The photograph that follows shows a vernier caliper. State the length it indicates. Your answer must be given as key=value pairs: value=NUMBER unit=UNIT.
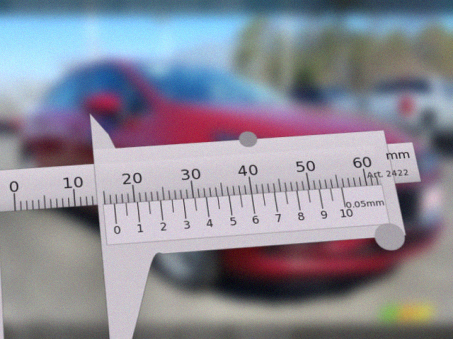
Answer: value=16.6 unit=mm
